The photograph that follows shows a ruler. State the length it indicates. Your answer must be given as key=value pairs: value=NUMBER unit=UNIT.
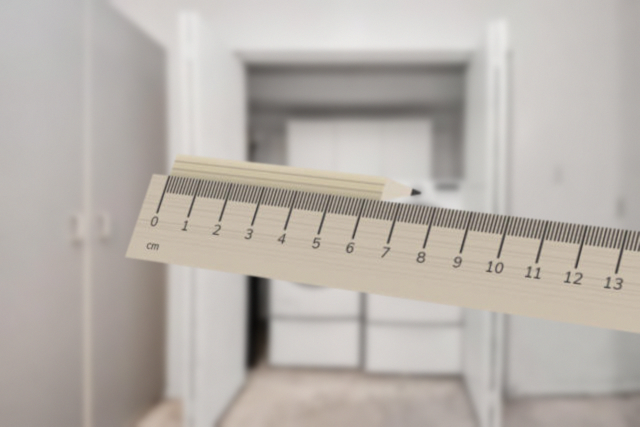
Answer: value=7.5 unit=cm
